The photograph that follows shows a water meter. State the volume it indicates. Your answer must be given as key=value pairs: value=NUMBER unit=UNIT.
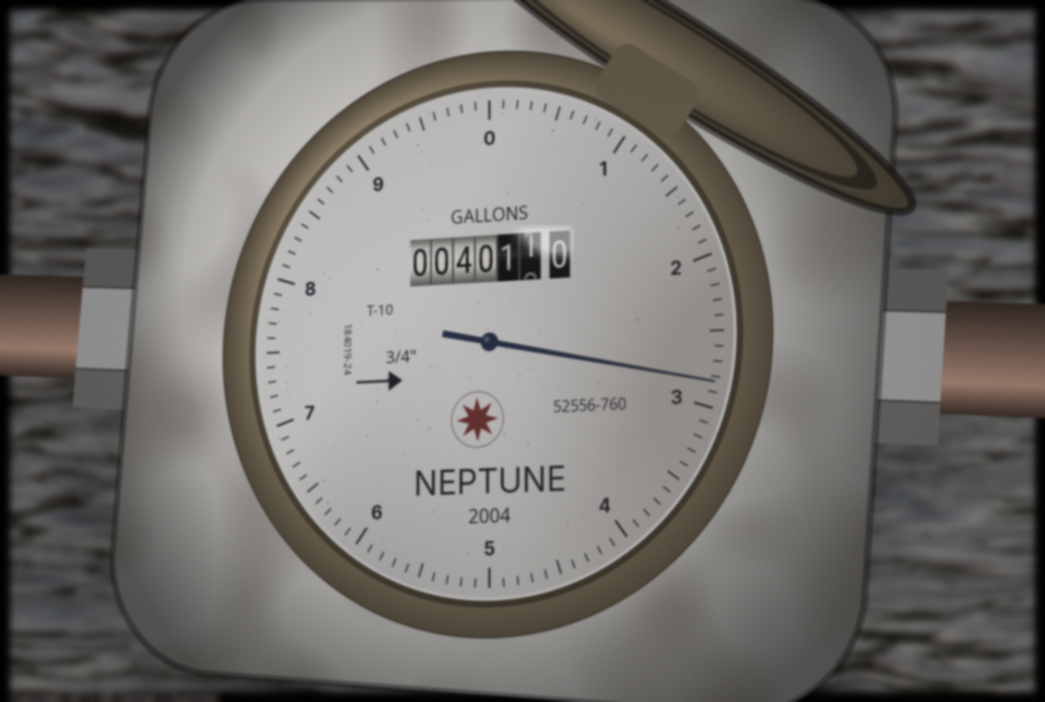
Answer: value=40112.8 unit=gal
